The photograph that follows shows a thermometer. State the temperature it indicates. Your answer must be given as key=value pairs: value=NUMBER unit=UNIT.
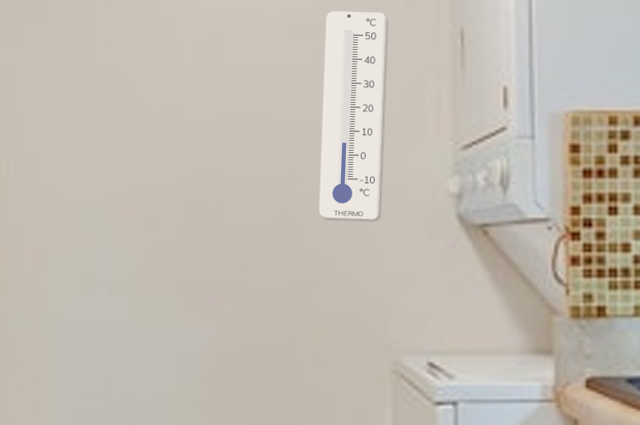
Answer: value=5 unit=°C
